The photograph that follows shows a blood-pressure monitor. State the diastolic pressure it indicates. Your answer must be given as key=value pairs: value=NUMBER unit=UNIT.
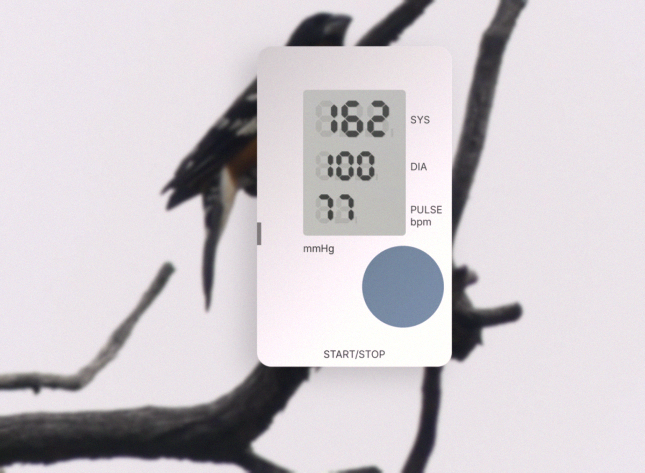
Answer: value=100 unit=mmHg
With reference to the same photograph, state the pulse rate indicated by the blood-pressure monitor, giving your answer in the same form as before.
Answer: value=77 unit=bpm
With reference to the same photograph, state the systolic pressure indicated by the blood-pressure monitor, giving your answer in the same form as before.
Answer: value=162 unit=mmHg
